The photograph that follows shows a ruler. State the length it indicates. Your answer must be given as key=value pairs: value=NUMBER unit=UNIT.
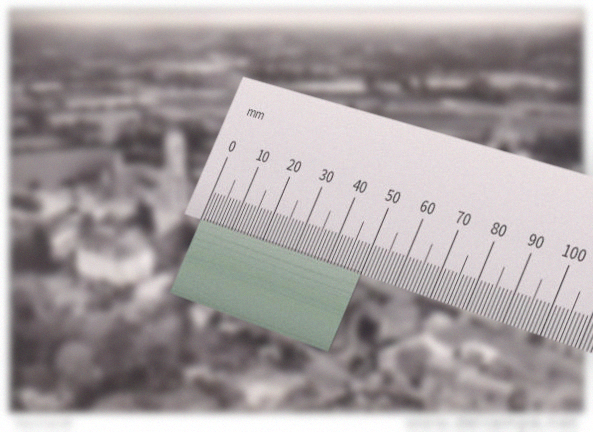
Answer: value=50 unit=mm
